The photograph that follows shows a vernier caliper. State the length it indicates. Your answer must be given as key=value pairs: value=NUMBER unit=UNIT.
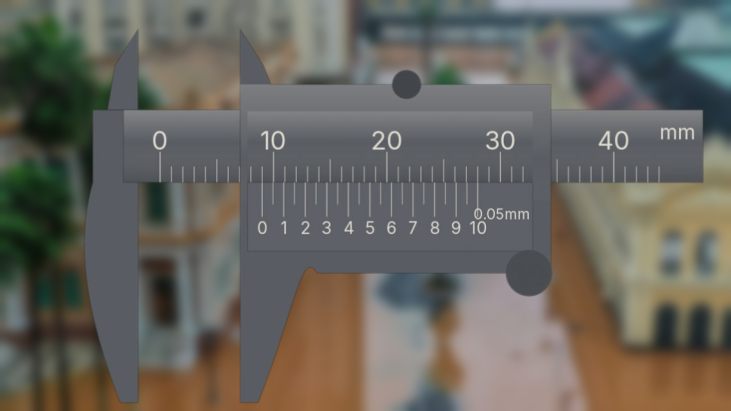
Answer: value=9.0 unit=mm
